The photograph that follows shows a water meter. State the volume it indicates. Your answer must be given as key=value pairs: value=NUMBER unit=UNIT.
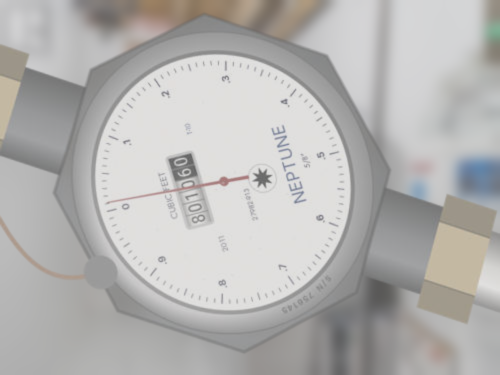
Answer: value=801060.01 unit=ft³
